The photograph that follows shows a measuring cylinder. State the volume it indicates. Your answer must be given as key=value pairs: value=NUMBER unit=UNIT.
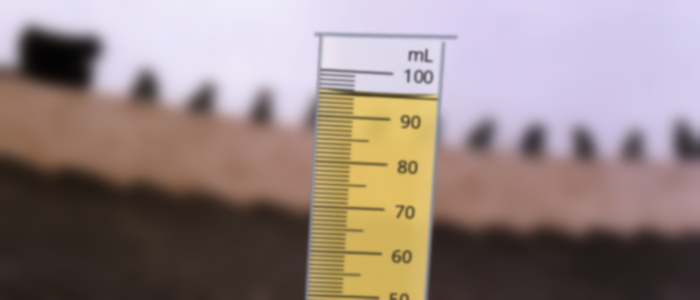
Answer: value=95 unit=mL
